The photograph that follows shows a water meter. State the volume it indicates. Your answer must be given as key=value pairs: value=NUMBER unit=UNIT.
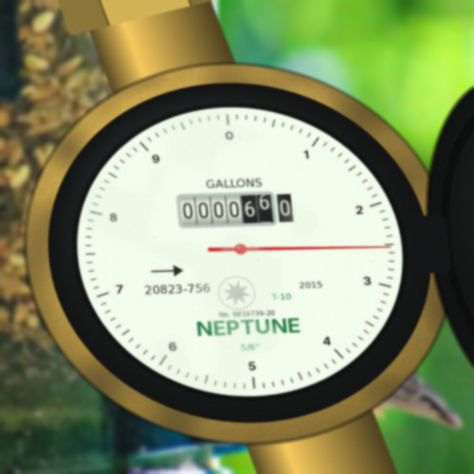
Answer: value=662.5 unit=gal
